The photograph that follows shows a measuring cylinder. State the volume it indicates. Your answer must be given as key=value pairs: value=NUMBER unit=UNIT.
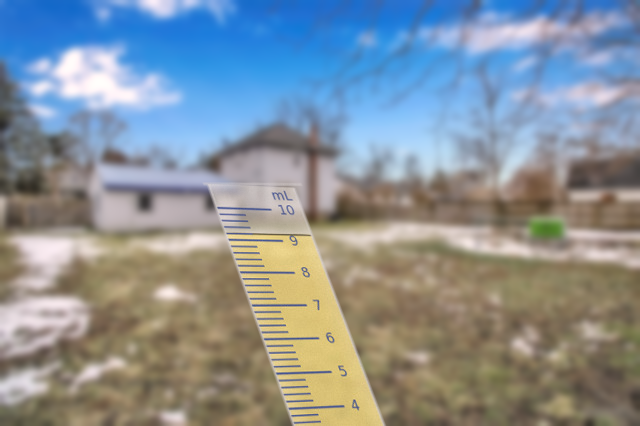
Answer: value=9.2 unit=mL
